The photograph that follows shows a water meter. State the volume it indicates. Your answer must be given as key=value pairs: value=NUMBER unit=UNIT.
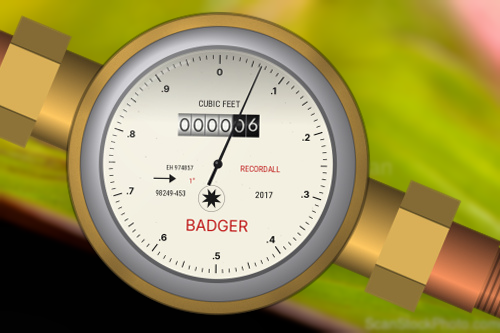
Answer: value=6.06 unit=ft³
